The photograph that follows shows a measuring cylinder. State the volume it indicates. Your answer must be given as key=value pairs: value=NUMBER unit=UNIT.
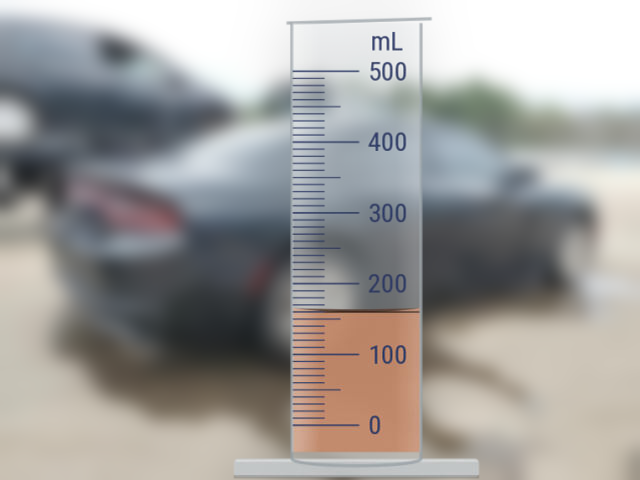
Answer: value=160 unit=mL
